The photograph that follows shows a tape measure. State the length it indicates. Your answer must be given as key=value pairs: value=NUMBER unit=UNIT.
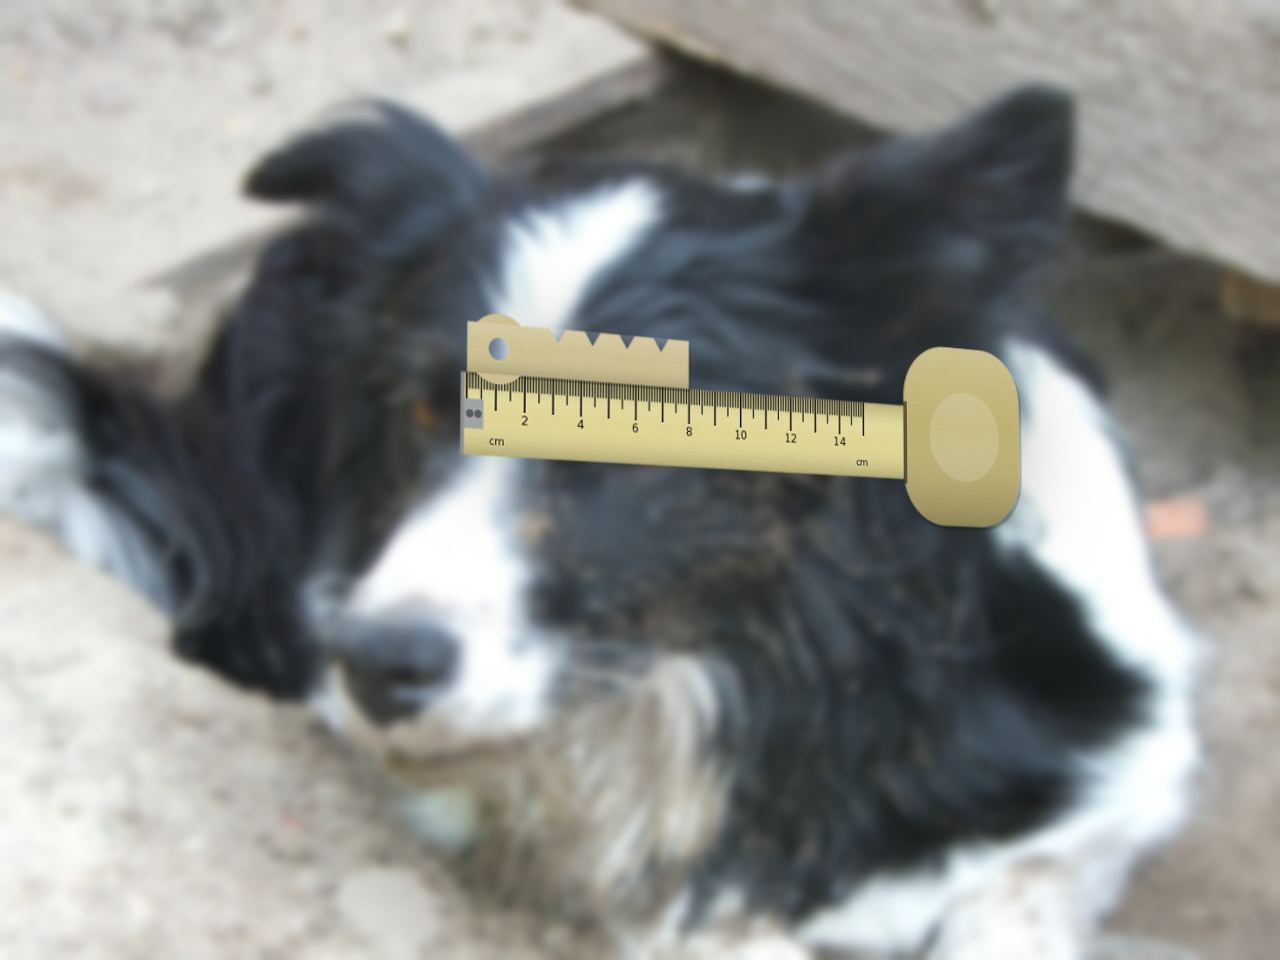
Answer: value=8 unit=cm
